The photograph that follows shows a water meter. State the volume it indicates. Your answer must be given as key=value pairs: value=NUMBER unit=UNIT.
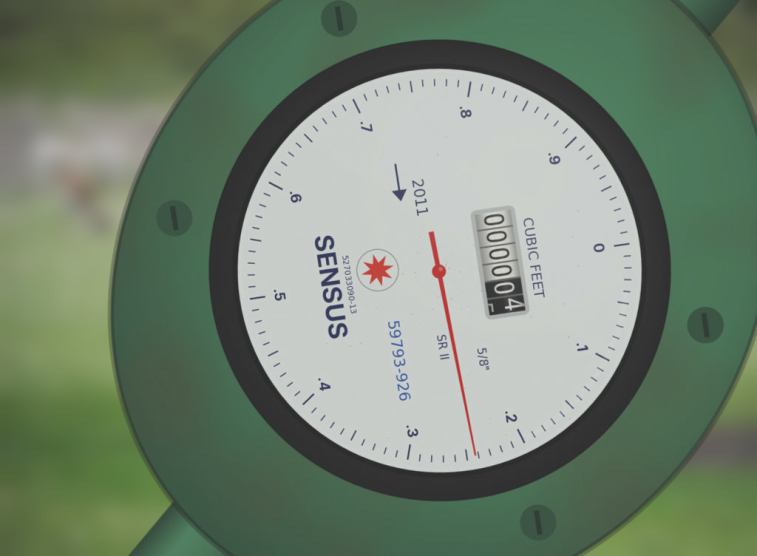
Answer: value=4.24 unit=ft³
